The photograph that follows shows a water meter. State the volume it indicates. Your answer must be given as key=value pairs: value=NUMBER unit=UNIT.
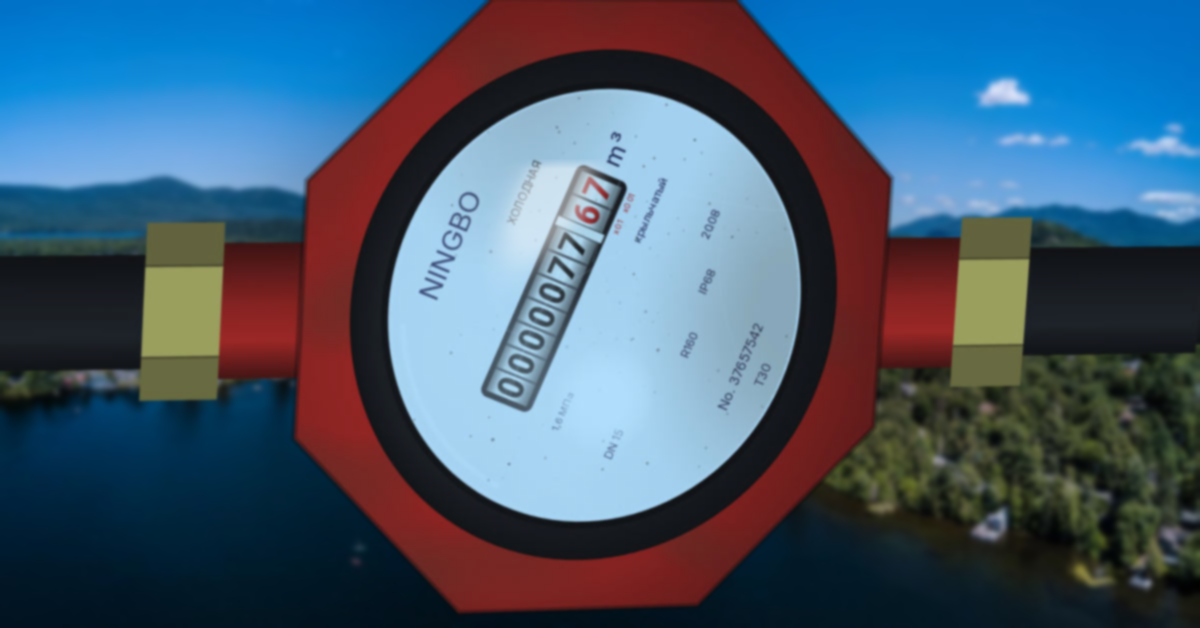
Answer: value=77.67 unit=m³
